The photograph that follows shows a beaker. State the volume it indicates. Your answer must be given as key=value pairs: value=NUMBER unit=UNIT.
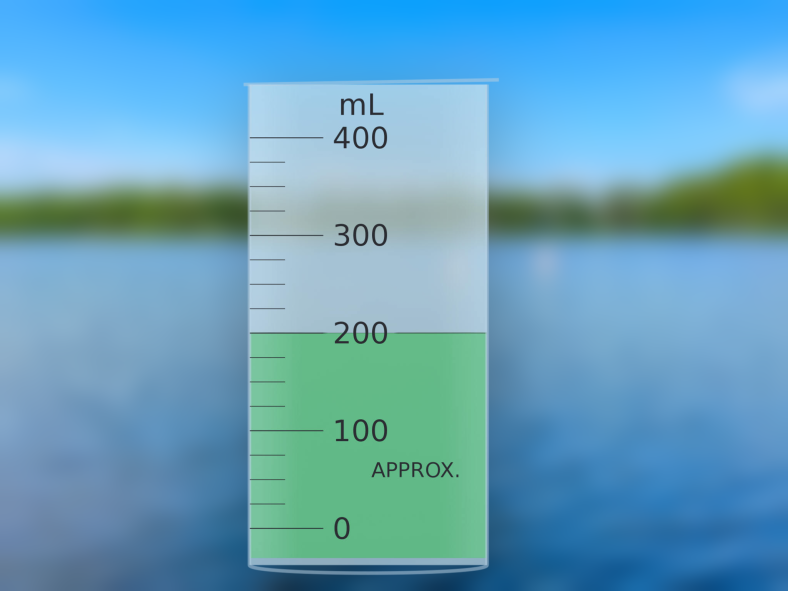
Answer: value=200 unit=mL
